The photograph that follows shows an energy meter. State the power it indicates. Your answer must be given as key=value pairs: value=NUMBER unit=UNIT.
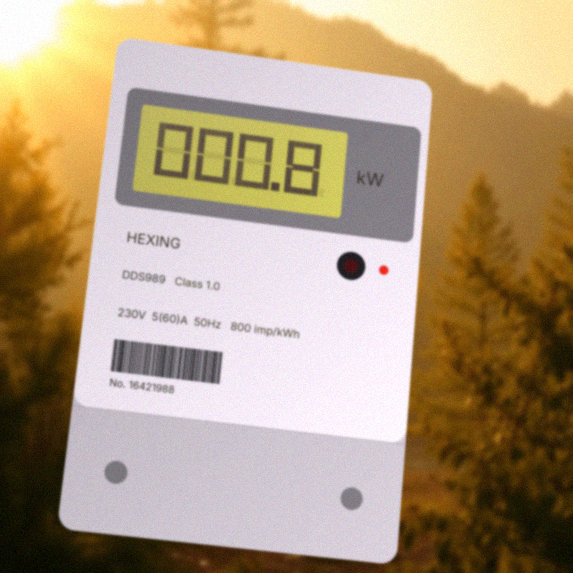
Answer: value=0.8 unit=kW
